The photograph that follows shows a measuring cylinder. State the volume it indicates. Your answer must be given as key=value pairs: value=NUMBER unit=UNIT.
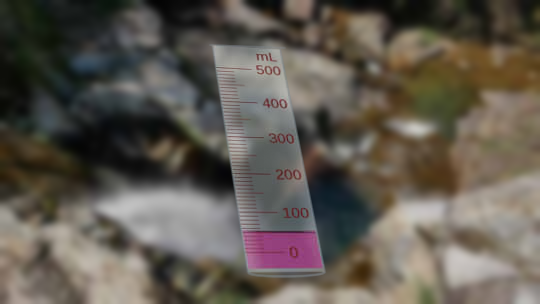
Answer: value=50 unit=mL
